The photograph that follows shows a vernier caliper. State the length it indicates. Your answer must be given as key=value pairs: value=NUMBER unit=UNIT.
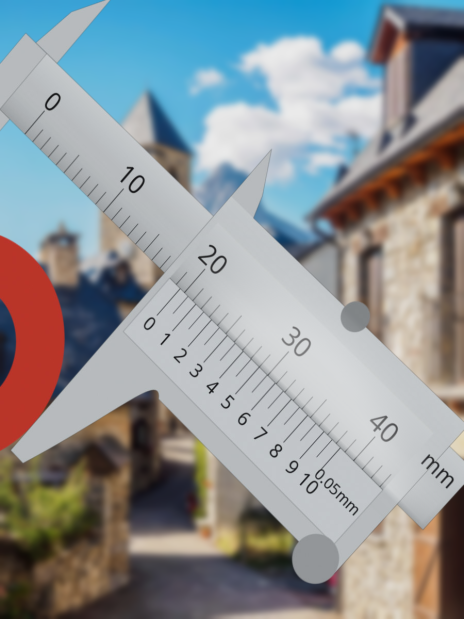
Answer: value=19.5 unit=mm
